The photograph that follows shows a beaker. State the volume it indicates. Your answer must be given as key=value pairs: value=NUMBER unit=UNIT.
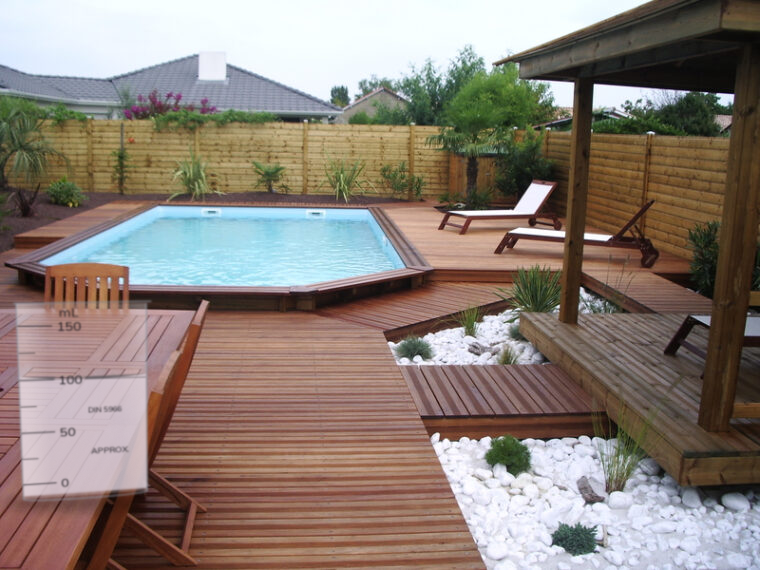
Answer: value=100 unit=mL
